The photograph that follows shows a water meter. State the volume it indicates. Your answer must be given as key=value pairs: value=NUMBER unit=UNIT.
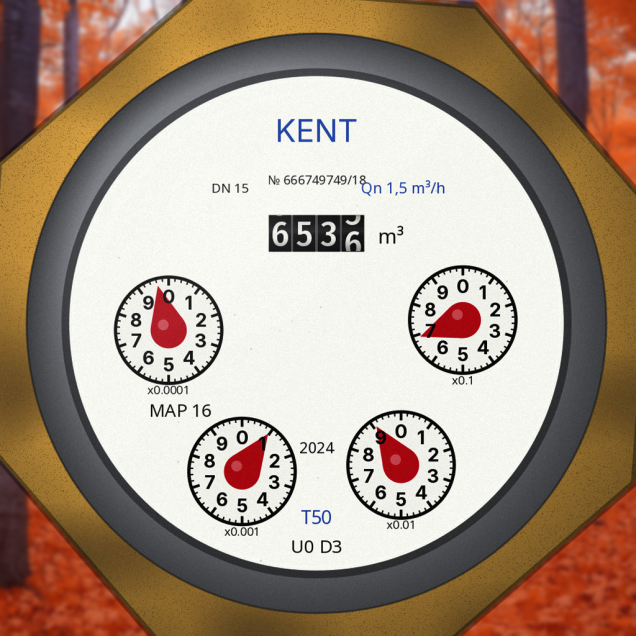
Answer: value=6535.6909 unit=m³
